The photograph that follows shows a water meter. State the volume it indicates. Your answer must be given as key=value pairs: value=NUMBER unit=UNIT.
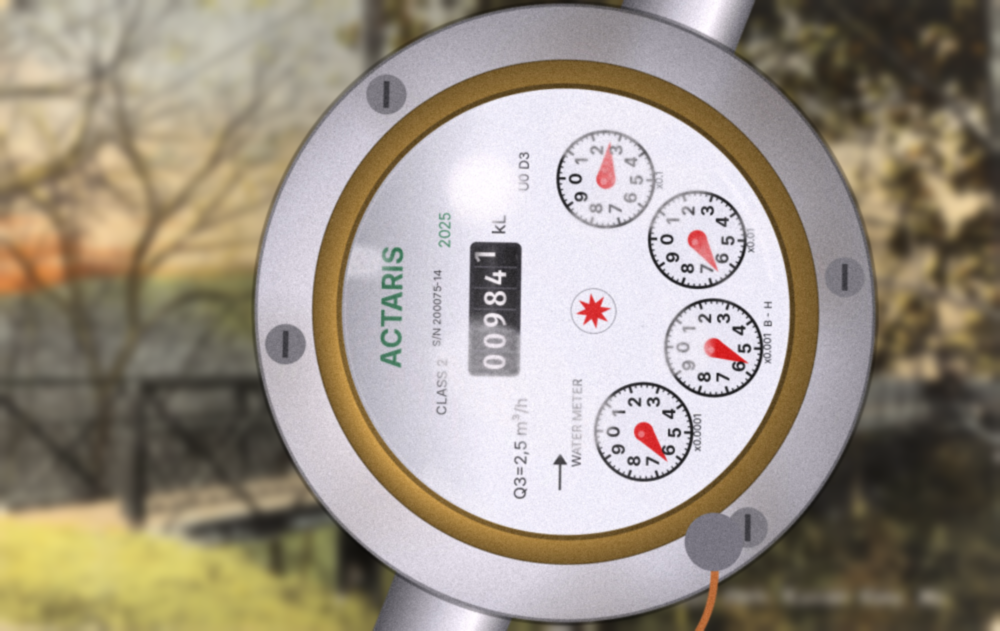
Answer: value=9841.2656 unit=kL
